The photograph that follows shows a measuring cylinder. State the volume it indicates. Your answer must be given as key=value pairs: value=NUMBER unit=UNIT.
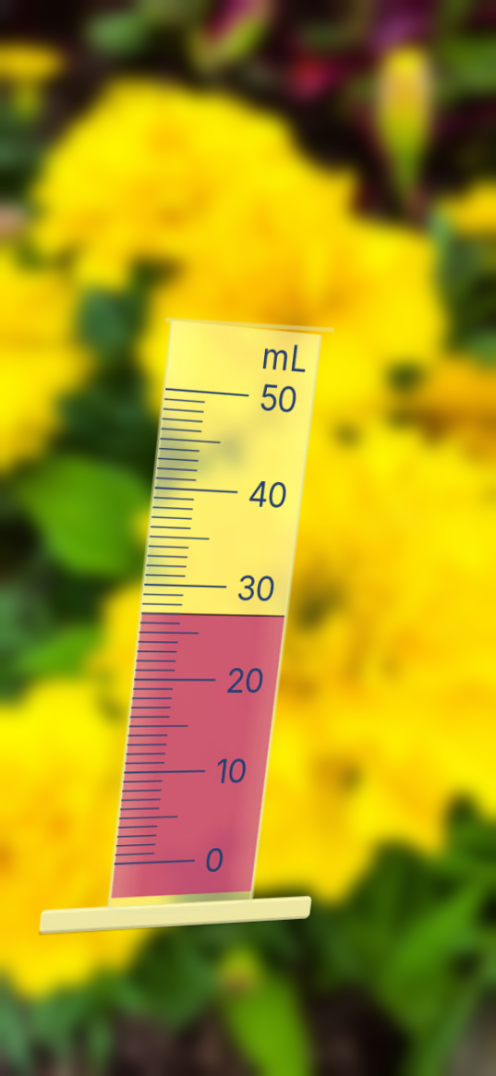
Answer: value=27 unit=mL
